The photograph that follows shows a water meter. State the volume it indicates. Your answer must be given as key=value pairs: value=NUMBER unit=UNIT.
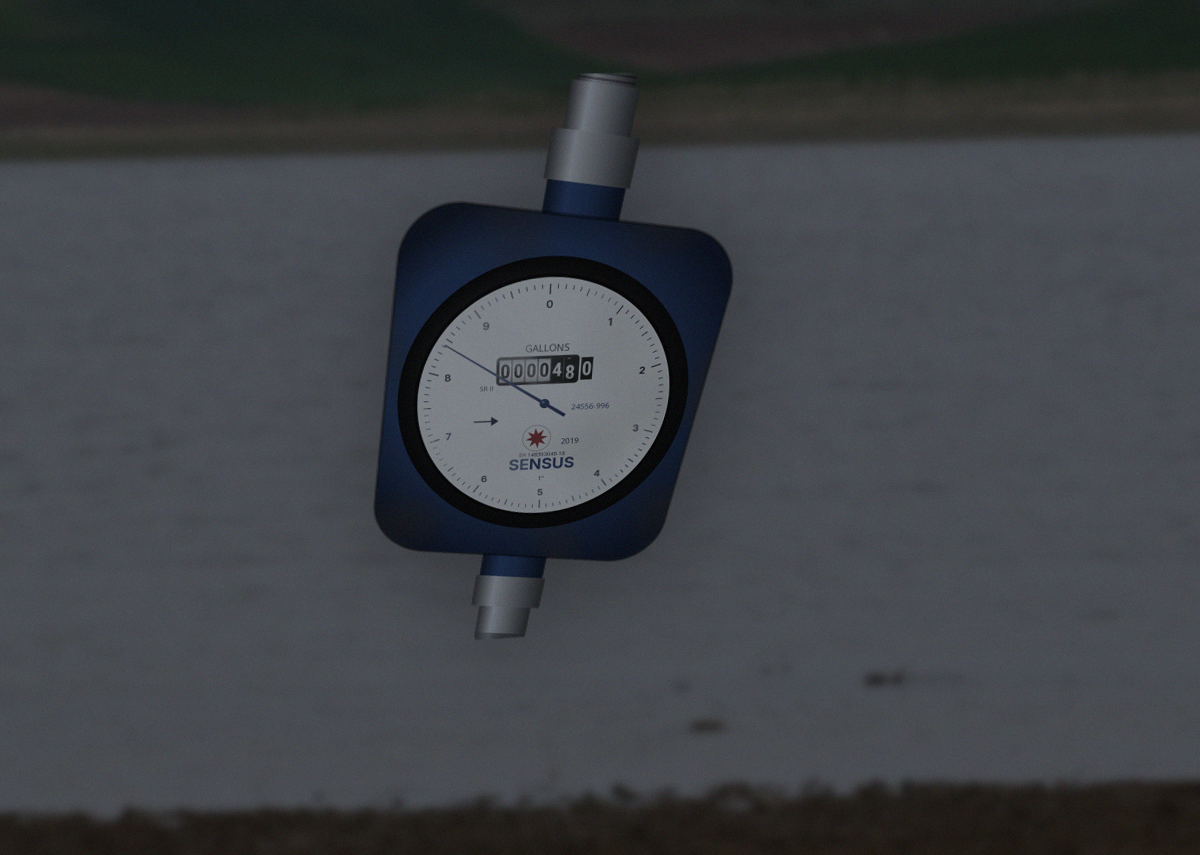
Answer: value=478.4 unit=gal
